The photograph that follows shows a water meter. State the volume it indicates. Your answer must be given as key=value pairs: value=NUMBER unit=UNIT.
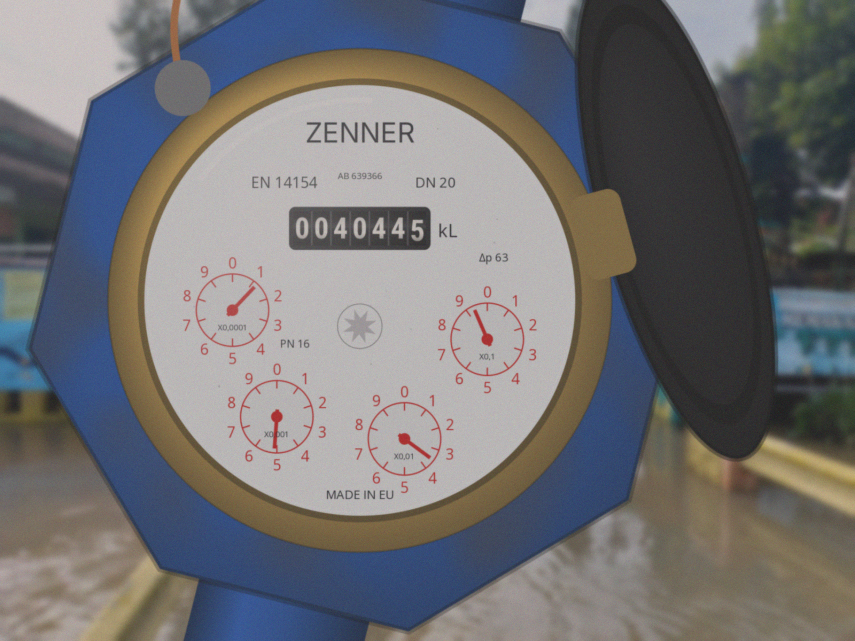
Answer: value=40444.9351 unit=kL
